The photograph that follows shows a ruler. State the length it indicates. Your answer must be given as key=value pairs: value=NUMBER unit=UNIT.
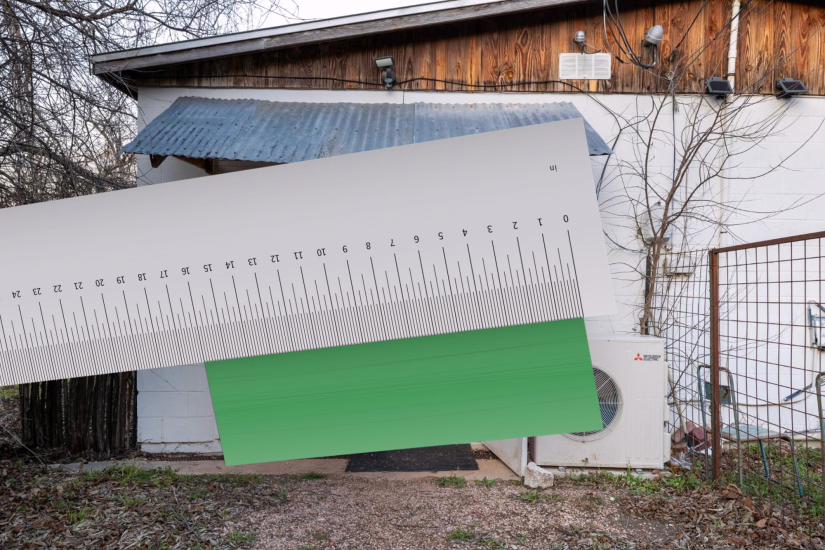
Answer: value=16 unit=in
